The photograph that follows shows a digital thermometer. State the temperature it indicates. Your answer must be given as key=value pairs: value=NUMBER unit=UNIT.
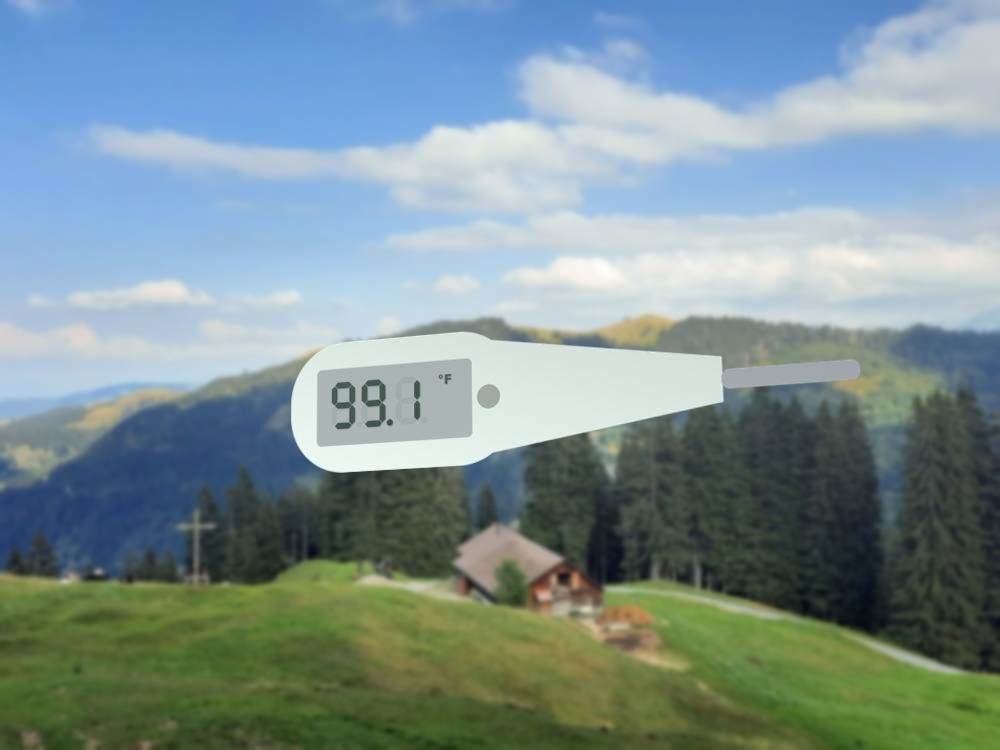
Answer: value=99.1 unit=°F
